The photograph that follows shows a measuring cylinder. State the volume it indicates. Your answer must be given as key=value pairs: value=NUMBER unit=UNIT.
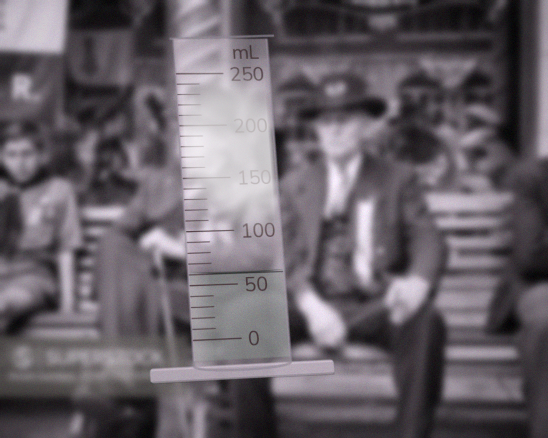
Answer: value=60 unit=mL
